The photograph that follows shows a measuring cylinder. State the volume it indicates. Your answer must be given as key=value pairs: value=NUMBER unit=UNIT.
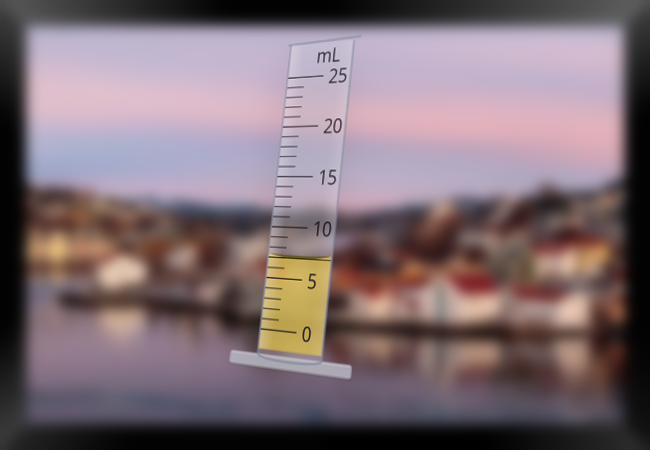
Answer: value=7 unit=mL
